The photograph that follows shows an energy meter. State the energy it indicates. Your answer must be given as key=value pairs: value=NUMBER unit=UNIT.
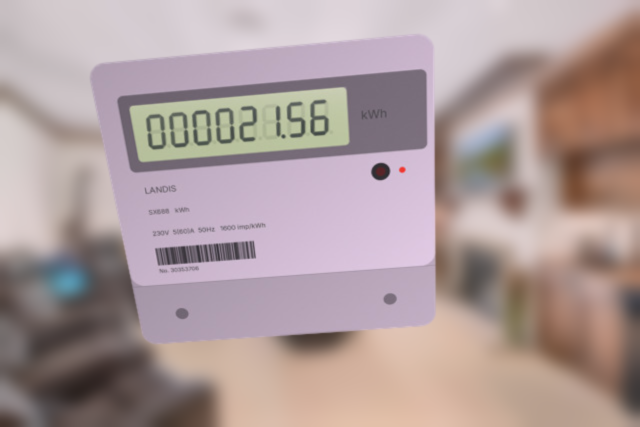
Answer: value=21.56 unit=kWh
